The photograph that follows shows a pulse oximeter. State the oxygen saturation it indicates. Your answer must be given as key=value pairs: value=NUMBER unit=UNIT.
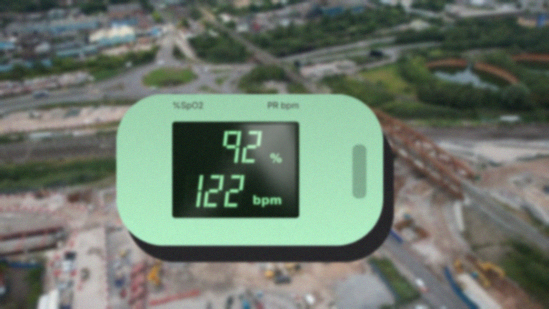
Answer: value=92 unit=%
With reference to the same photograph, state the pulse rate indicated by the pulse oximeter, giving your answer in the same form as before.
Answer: value=122 unit=bpm
